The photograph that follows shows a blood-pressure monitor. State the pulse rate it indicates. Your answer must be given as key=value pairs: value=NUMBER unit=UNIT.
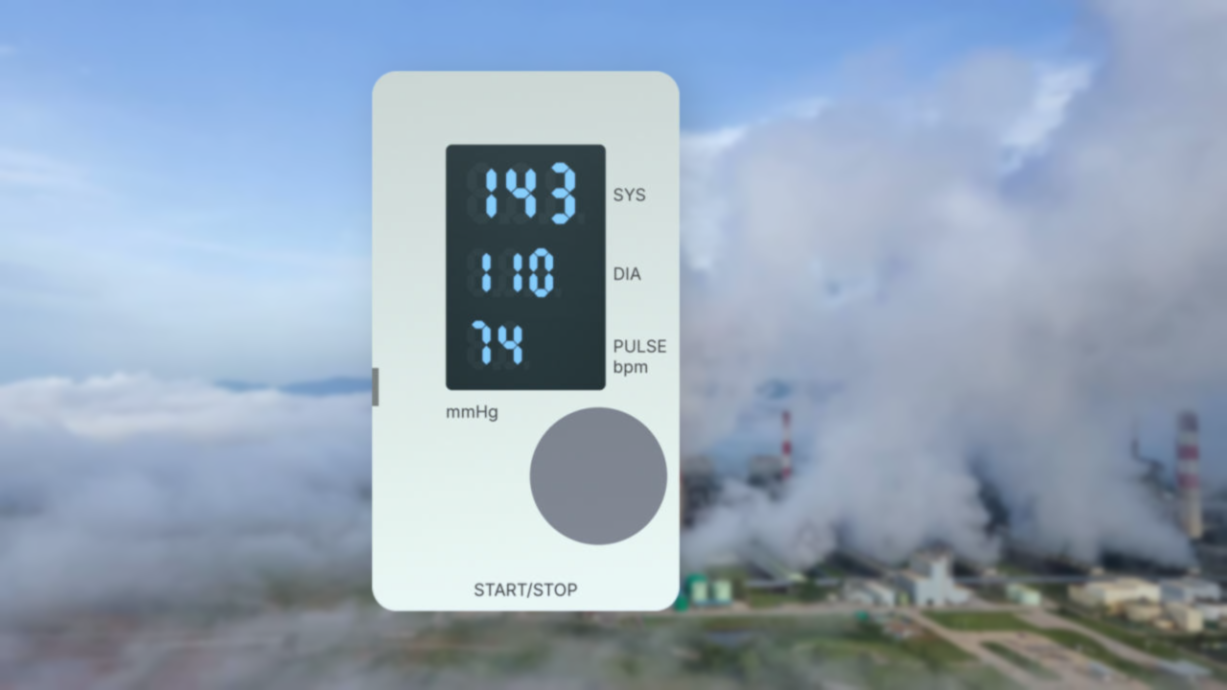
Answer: value=74 unit=bpm
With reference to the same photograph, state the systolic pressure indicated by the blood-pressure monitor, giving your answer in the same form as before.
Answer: value=143 unit=mmHg
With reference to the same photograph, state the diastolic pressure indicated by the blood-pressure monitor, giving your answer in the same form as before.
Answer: value=110 unit=mmHg
